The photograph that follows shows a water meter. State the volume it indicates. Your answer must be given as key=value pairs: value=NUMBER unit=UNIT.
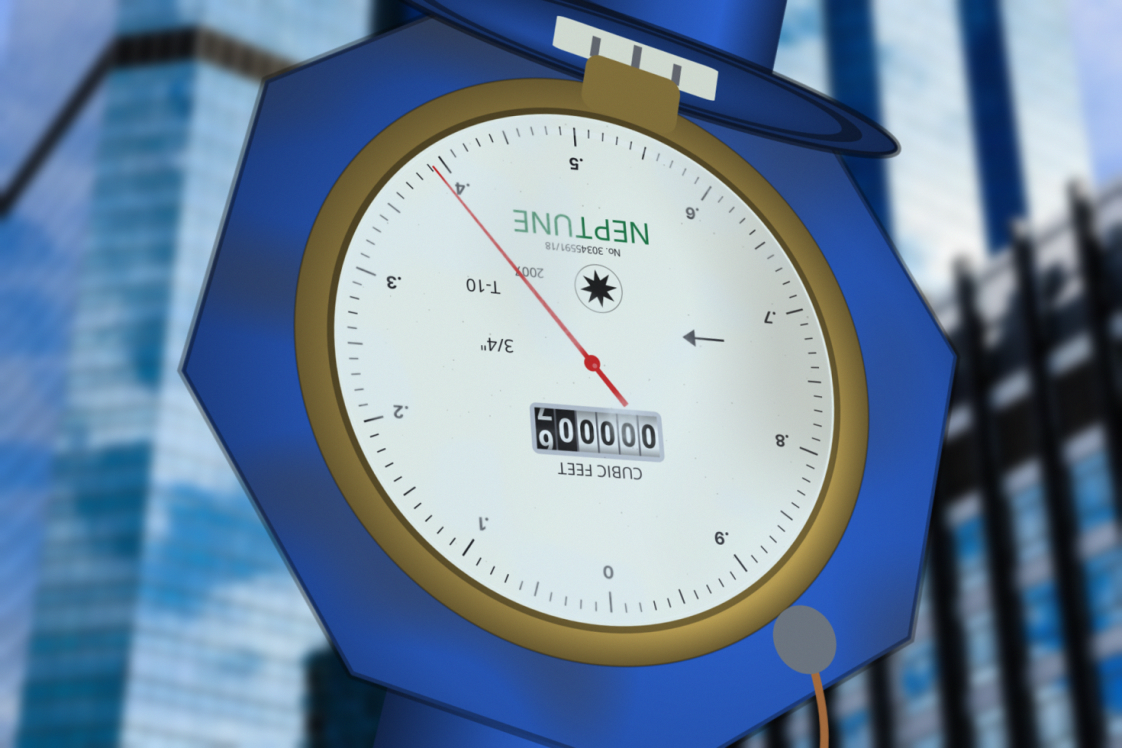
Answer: value=6.39 unit=ft³
